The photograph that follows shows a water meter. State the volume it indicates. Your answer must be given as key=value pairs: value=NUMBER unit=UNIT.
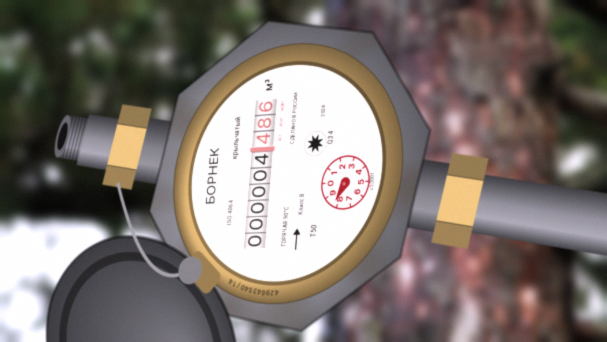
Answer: value=4.4868 unit=m³
